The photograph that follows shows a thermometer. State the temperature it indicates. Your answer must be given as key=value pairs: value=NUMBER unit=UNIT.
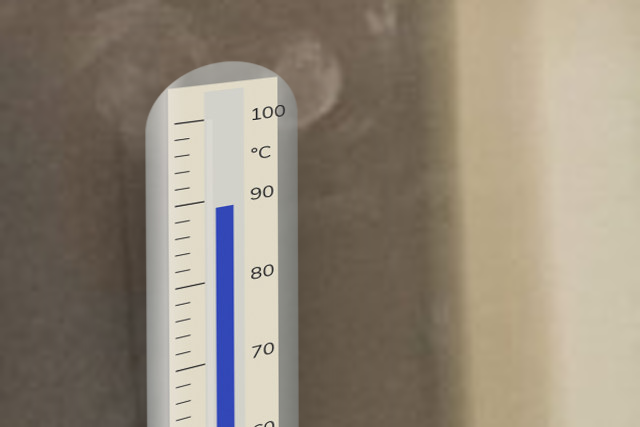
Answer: value=89 unit=°C
